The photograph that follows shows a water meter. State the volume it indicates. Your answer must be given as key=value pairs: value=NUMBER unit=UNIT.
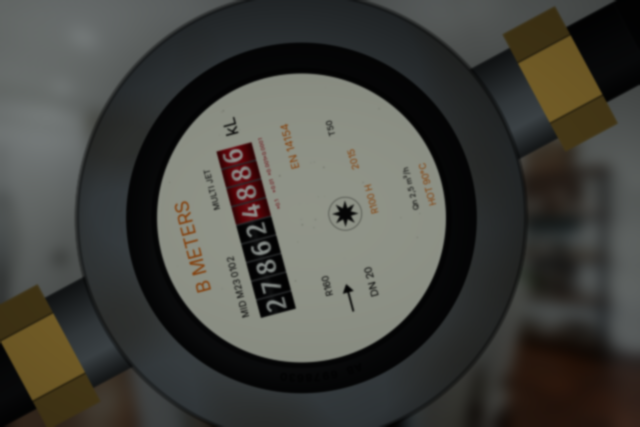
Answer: value=27862.4886 unit=kL
